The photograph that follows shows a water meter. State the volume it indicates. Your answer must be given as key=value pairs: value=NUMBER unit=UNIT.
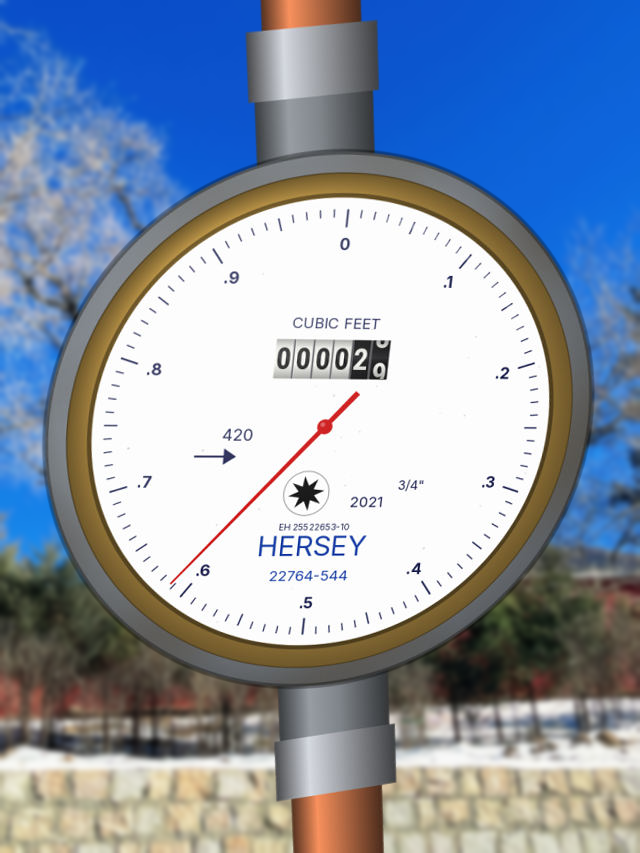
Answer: value=28.61 unit=ft³
